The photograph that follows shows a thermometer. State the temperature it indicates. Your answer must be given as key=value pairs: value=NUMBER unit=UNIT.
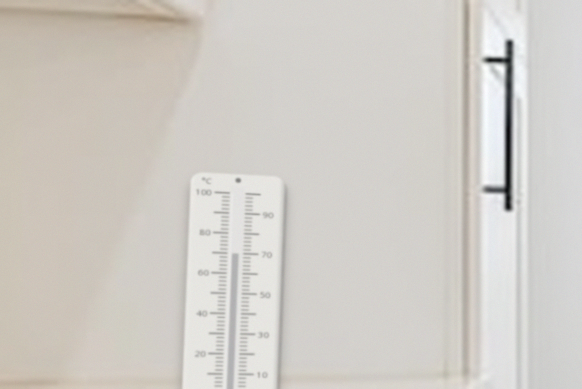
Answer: value=70 unit=°C
